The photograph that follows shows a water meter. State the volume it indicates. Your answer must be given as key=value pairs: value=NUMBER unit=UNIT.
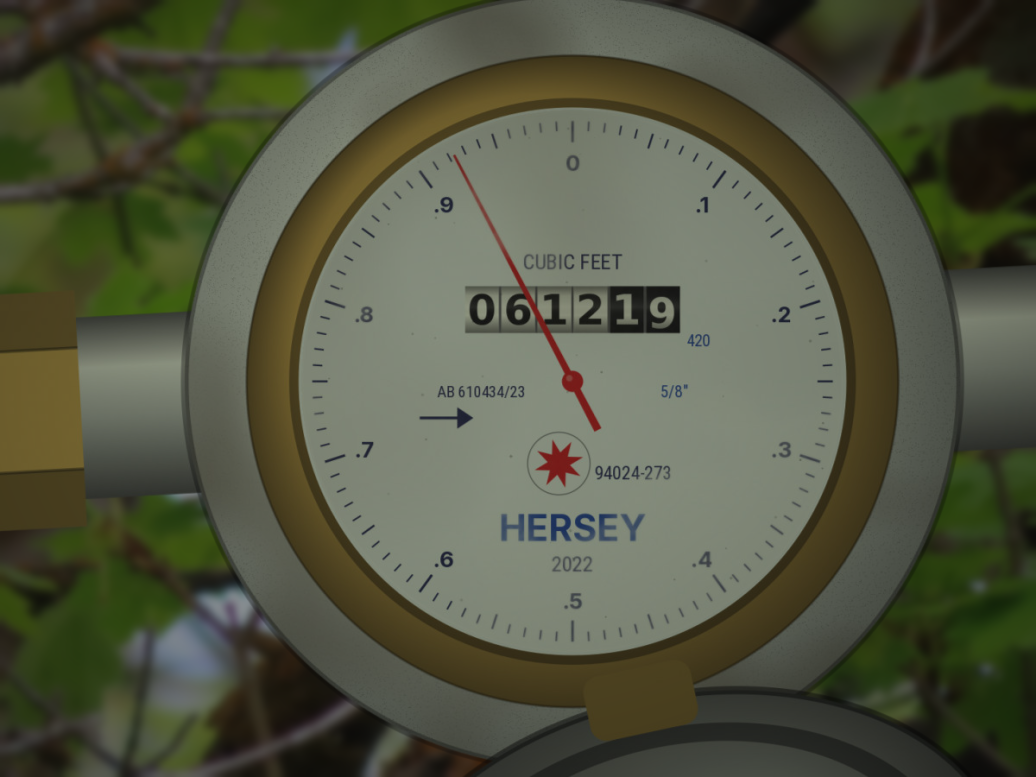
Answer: value=61218.92 unit=ft³
